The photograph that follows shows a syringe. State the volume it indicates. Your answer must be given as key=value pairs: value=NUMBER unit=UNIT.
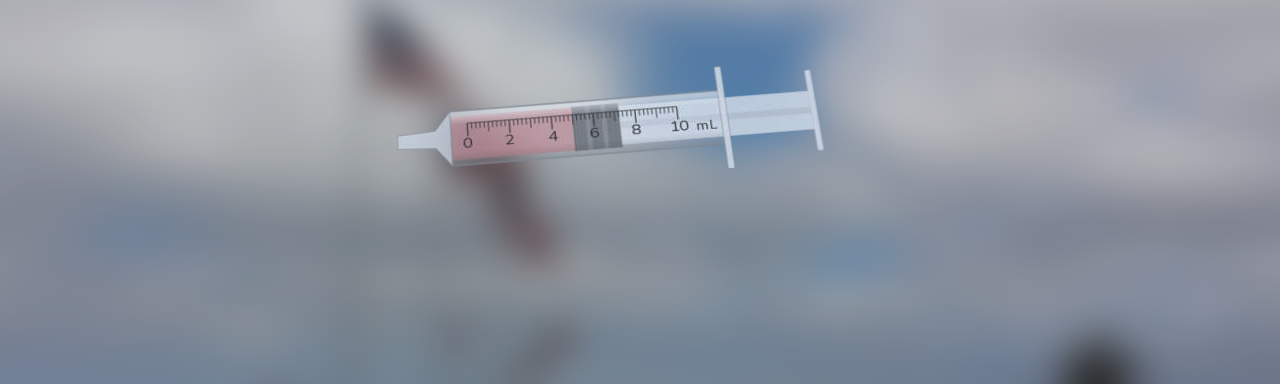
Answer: value=5 unit=mL
